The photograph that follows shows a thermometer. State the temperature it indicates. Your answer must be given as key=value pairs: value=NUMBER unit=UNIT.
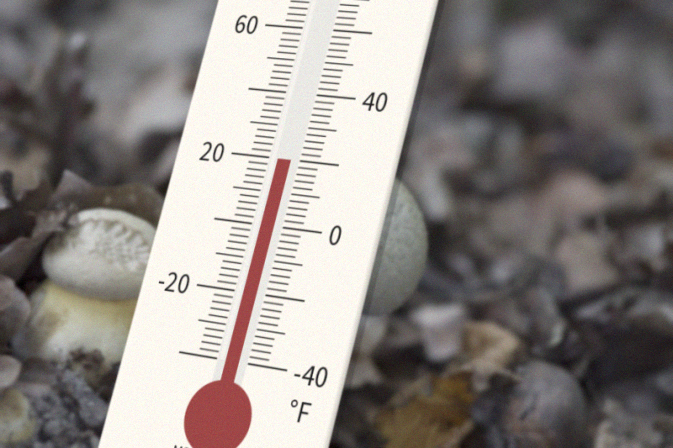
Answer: value=20 unit=°F
